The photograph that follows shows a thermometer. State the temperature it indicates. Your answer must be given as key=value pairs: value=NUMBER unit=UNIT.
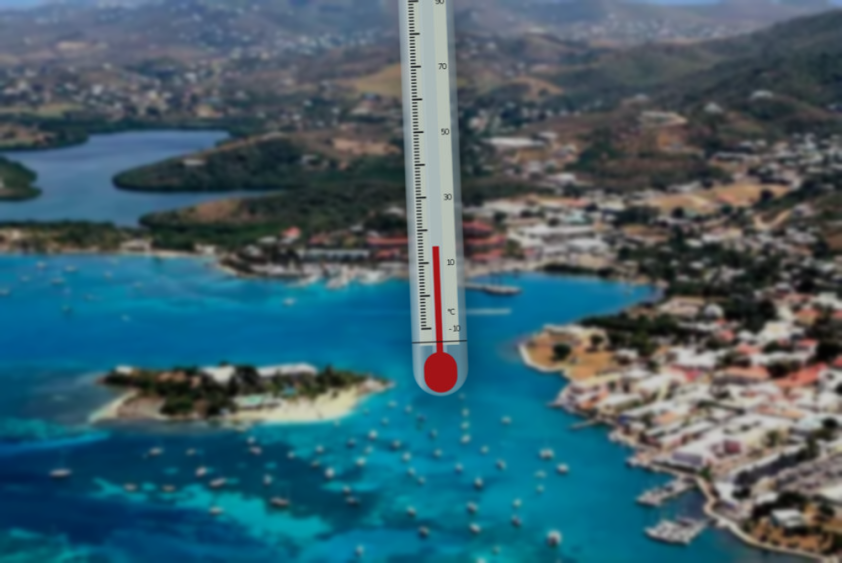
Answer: value=15 unit=°C
